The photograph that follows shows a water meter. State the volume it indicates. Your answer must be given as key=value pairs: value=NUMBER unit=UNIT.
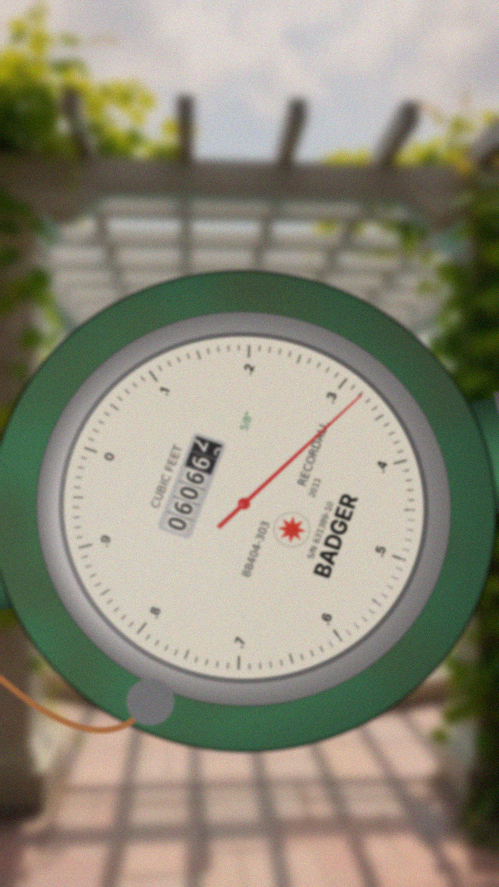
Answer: value=60662.32 unit=ft³
